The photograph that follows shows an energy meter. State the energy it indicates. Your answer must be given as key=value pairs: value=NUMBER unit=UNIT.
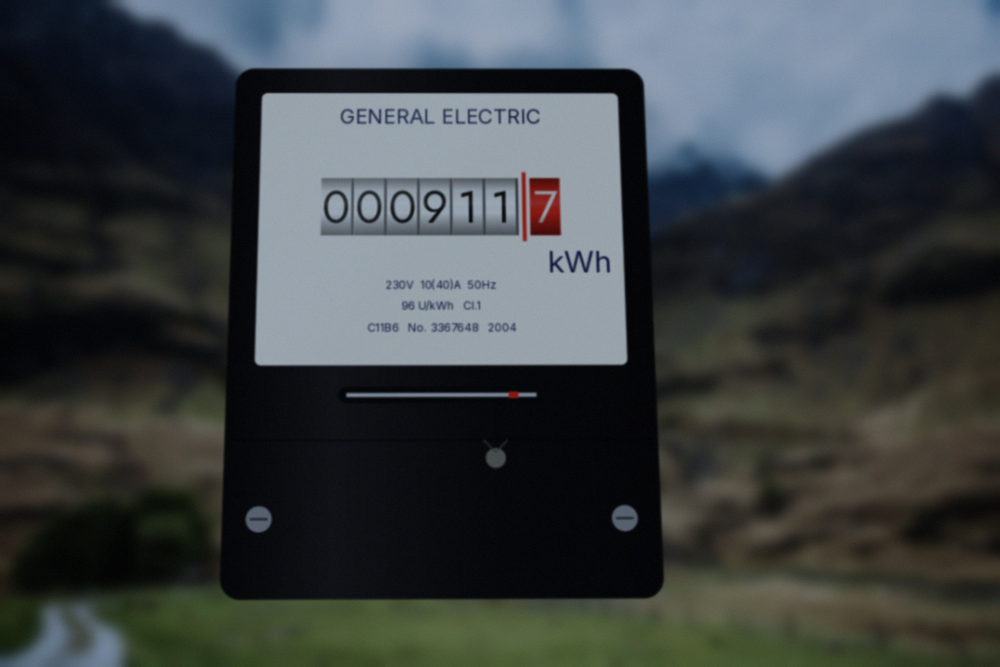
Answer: value=911.7 unit=kWh
